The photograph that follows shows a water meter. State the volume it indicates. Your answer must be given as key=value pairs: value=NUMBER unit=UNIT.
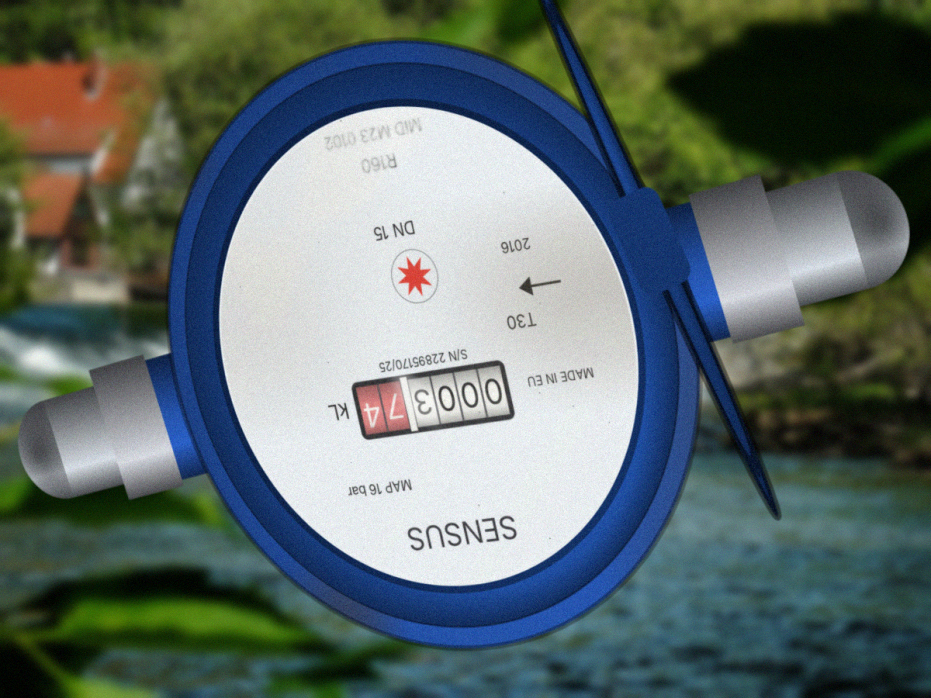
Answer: value=3.74 unit=kL
